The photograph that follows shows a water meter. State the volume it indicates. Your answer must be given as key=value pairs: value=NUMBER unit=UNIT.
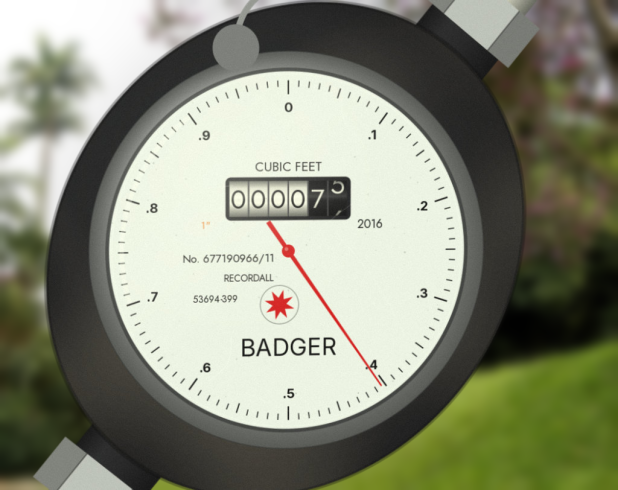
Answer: value=75.40 unit=ft³
